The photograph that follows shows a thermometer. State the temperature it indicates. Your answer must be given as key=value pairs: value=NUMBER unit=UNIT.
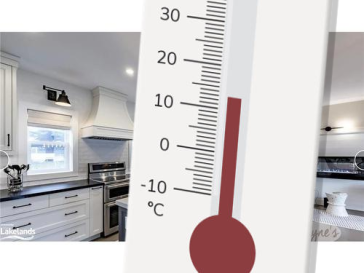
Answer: value=13 unit=°C
